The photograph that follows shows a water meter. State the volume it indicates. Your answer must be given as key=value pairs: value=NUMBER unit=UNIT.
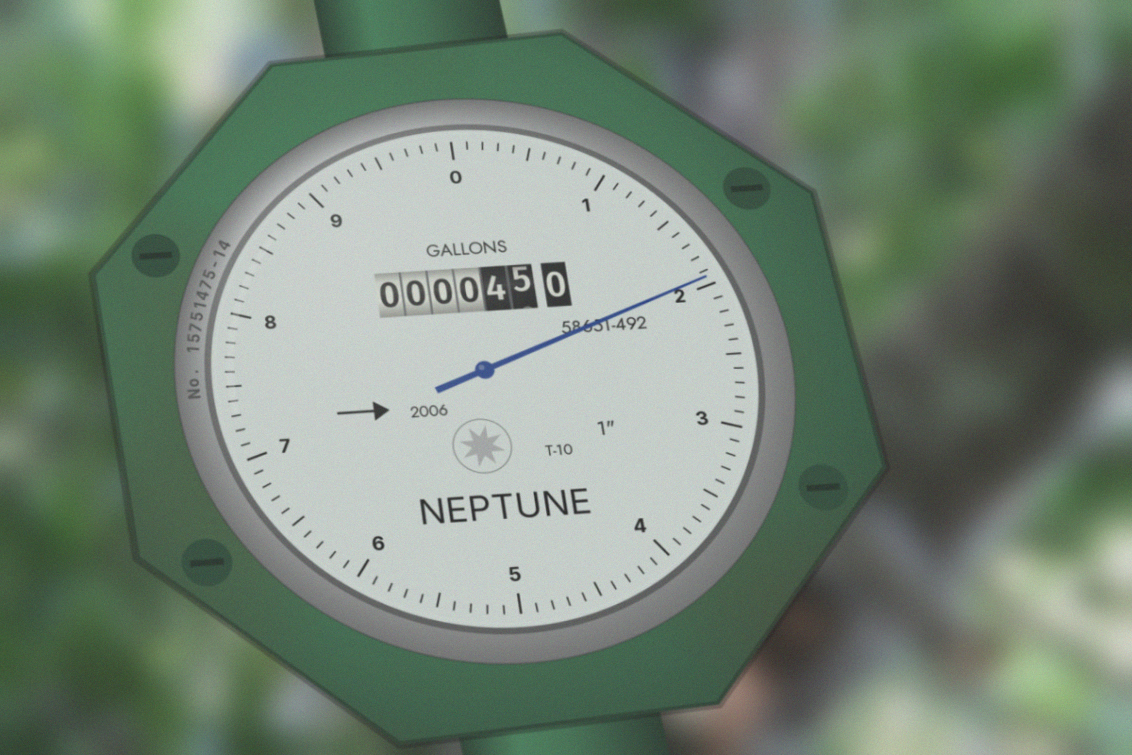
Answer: value=451.9 unit=gal
